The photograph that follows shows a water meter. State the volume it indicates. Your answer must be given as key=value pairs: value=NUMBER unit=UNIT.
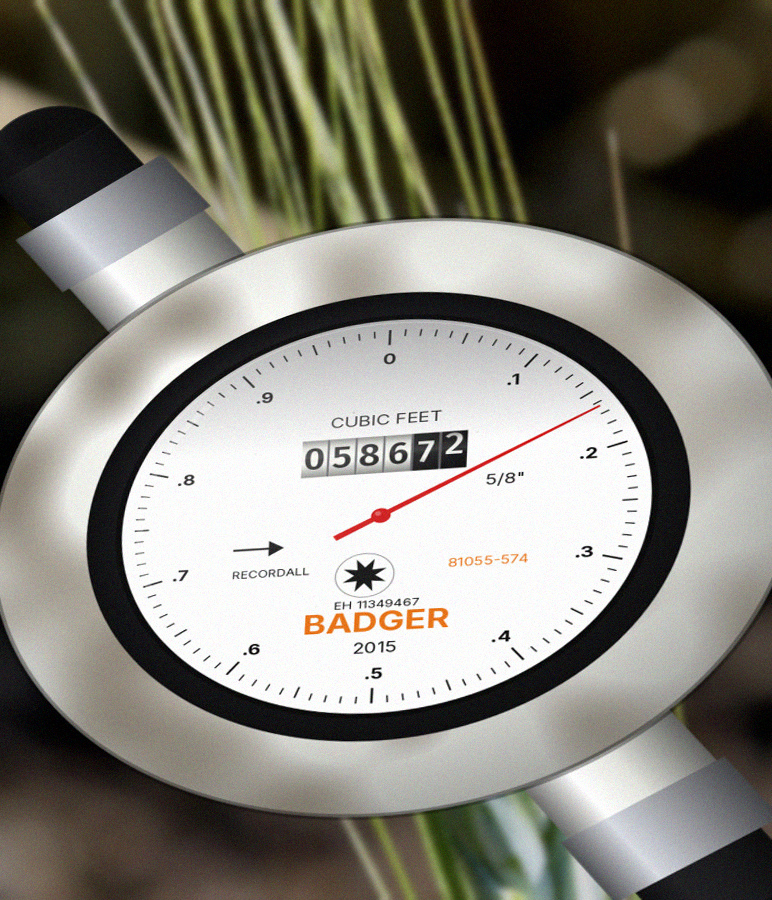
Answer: value=58672.16 unit=ft³
